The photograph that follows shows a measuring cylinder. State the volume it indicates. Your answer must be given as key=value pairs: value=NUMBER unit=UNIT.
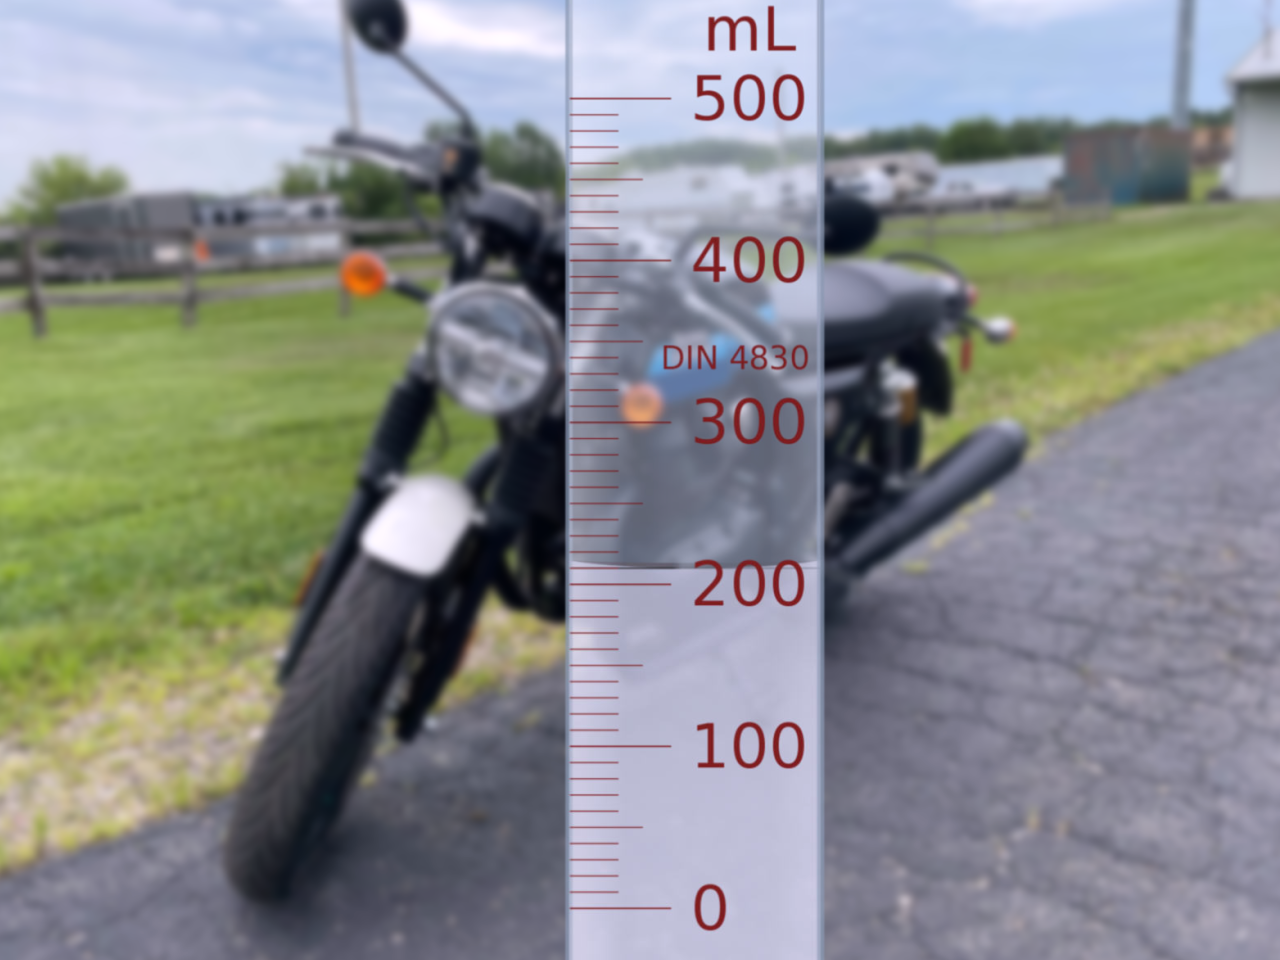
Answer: value=210 unit=mL
